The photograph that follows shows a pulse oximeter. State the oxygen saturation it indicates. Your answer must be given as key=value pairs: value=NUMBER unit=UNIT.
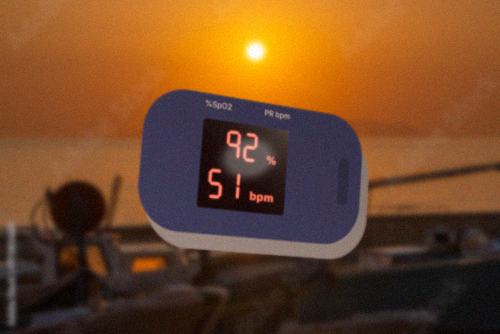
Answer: value=92 unit=%
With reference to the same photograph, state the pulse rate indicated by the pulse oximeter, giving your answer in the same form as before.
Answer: value=51 unit=bpm
